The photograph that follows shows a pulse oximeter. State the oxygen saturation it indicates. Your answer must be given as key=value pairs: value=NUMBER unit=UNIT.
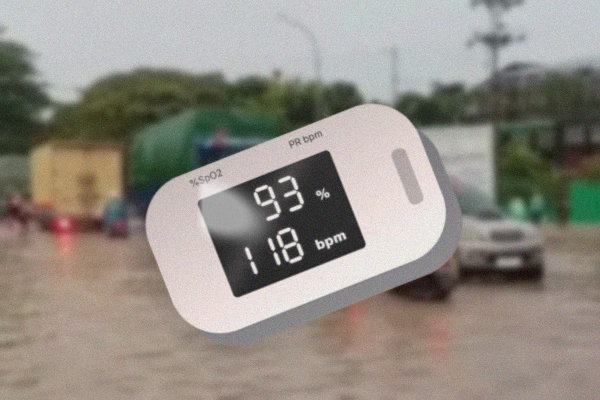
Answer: value=93 unit=%
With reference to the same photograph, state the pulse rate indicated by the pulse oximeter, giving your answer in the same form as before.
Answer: value=118 unit=bpm
